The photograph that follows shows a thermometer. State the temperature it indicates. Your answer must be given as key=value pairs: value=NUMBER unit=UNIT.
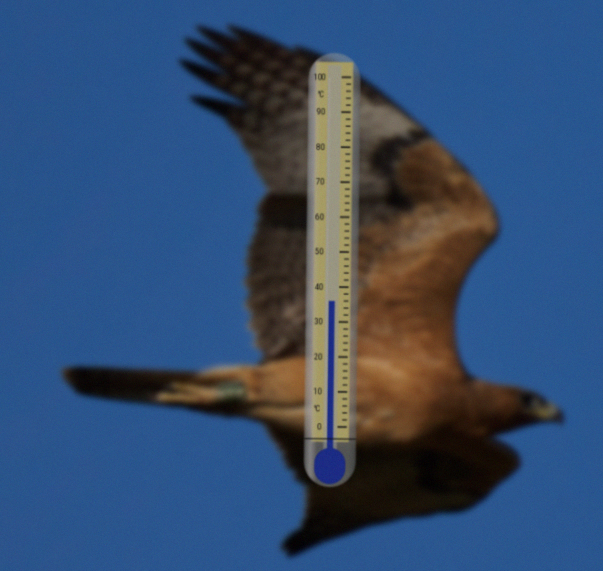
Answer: value=36 unit=°C
